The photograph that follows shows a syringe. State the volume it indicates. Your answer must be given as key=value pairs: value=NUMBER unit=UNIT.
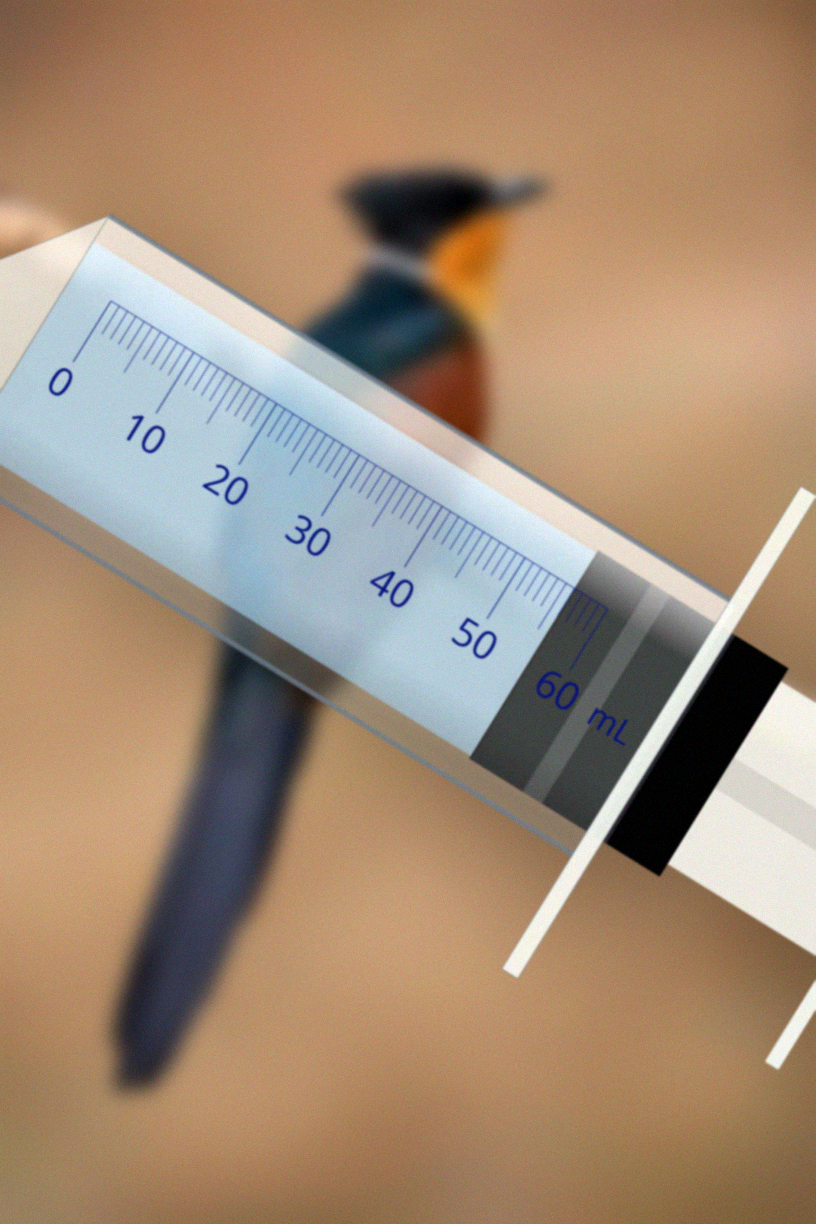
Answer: value=56 unit=mL
